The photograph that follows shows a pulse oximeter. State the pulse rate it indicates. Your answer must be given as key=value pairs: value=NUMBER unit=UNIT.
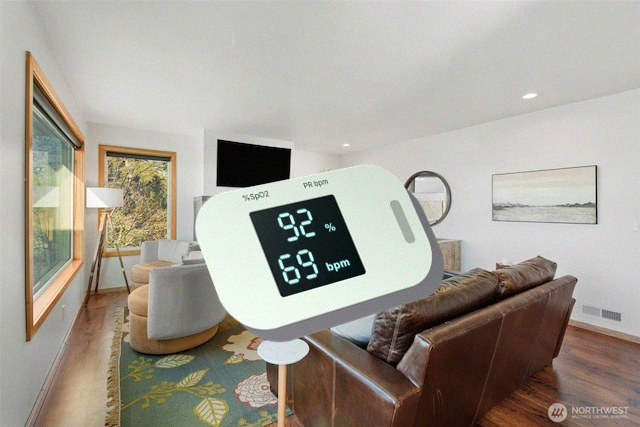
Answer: value=69 unit=bpm
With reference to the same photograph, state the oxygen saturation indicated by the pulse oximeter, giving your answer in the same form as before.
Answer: value=92 unit=%
